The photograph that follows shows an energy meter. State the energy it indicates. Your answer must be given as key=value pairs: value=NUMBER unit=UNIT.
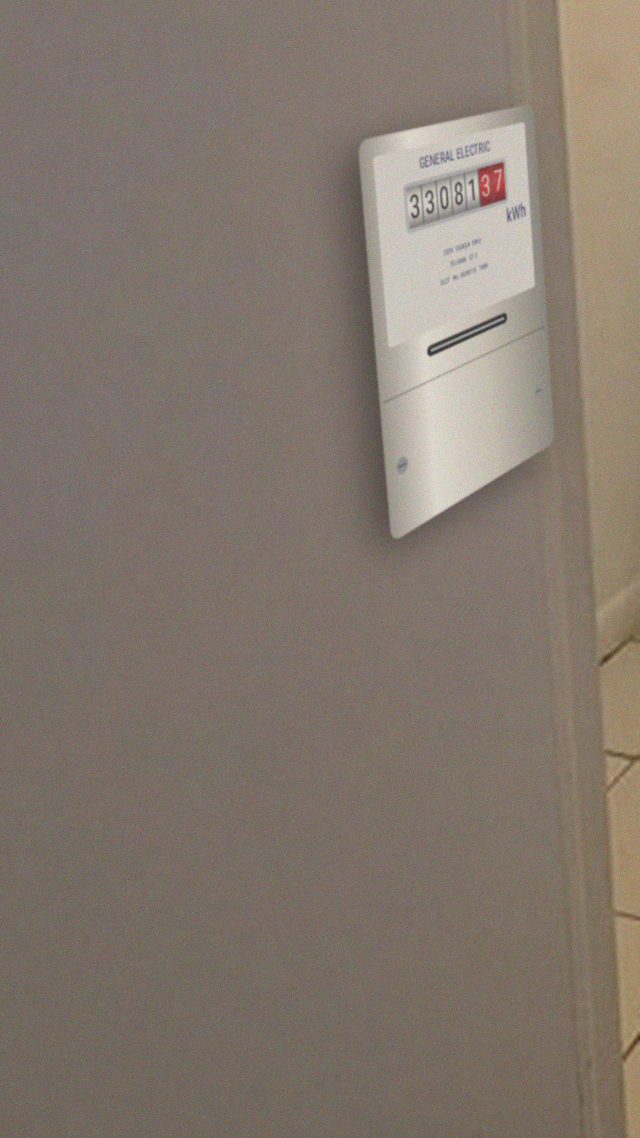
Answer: value=33081.37 unit=kWh
